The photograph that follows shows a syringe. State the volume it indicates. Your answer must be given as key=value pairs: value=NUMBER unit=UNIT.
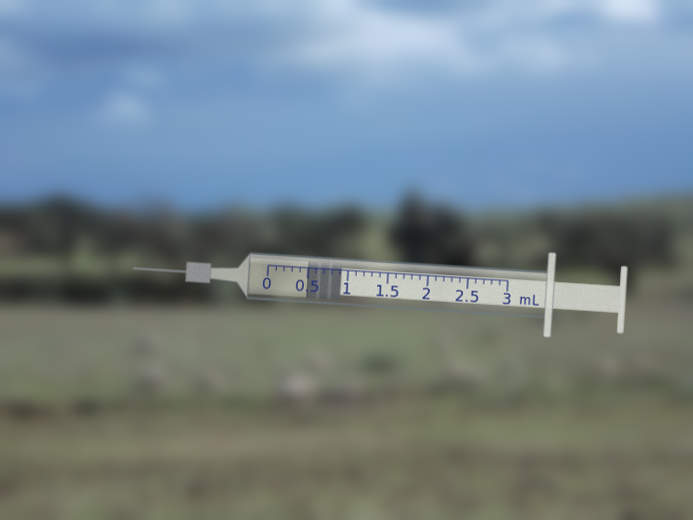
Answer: value=0.5 unit=mL
